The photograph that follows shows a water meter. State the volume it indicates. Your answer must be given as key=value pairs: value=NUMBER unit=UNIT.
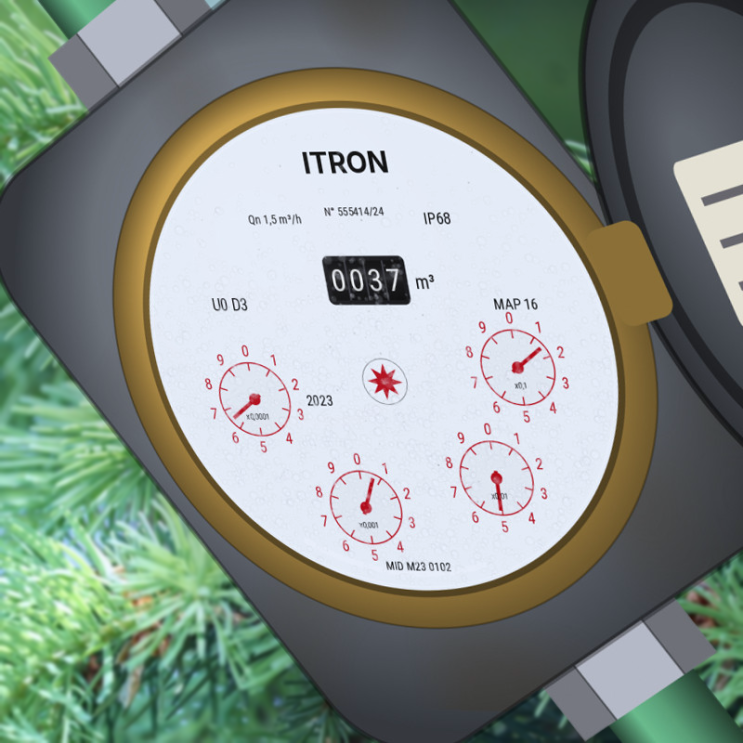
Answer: value=37.1506 unit=m³
